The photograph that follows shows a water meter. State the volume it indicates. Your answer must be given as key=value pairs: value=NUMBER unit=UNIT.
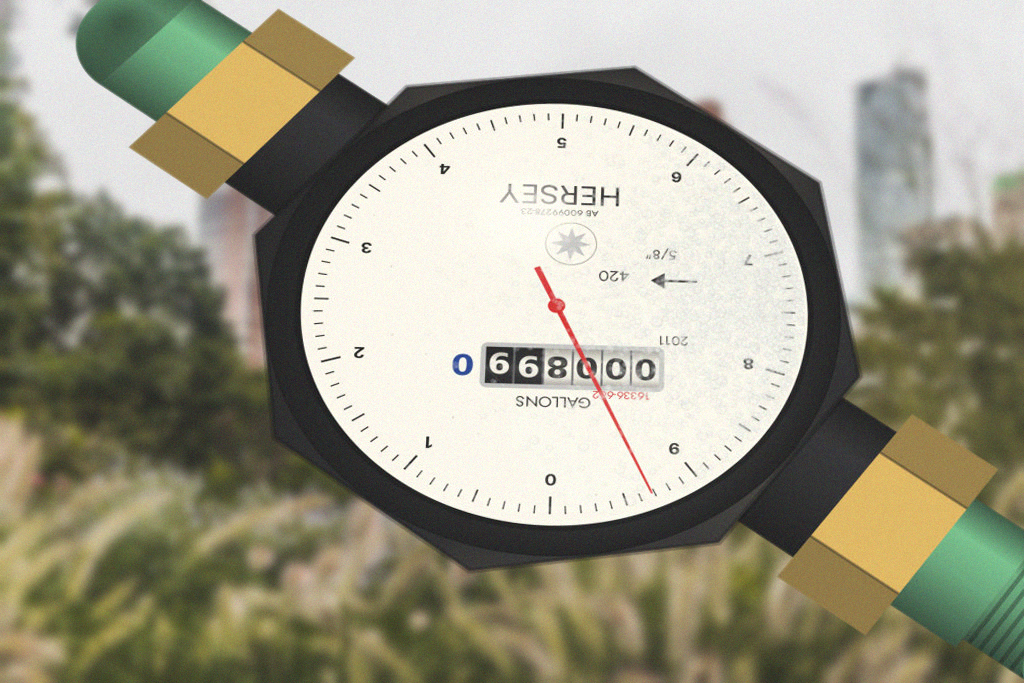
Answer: value=8989.3 unit=gal
